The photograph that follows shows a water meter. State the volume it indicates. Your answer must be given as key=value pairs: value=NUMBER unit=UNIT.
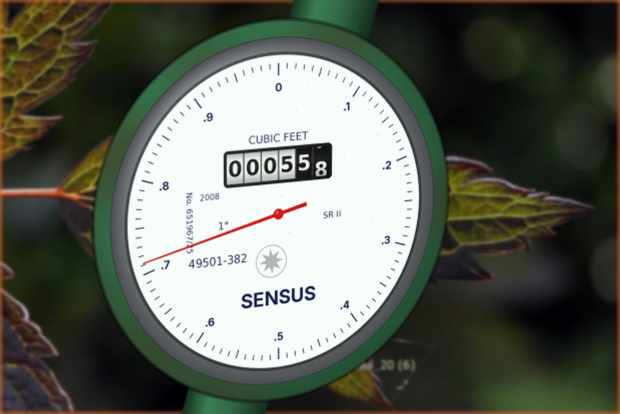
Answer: value=557.71 unit=ft³
